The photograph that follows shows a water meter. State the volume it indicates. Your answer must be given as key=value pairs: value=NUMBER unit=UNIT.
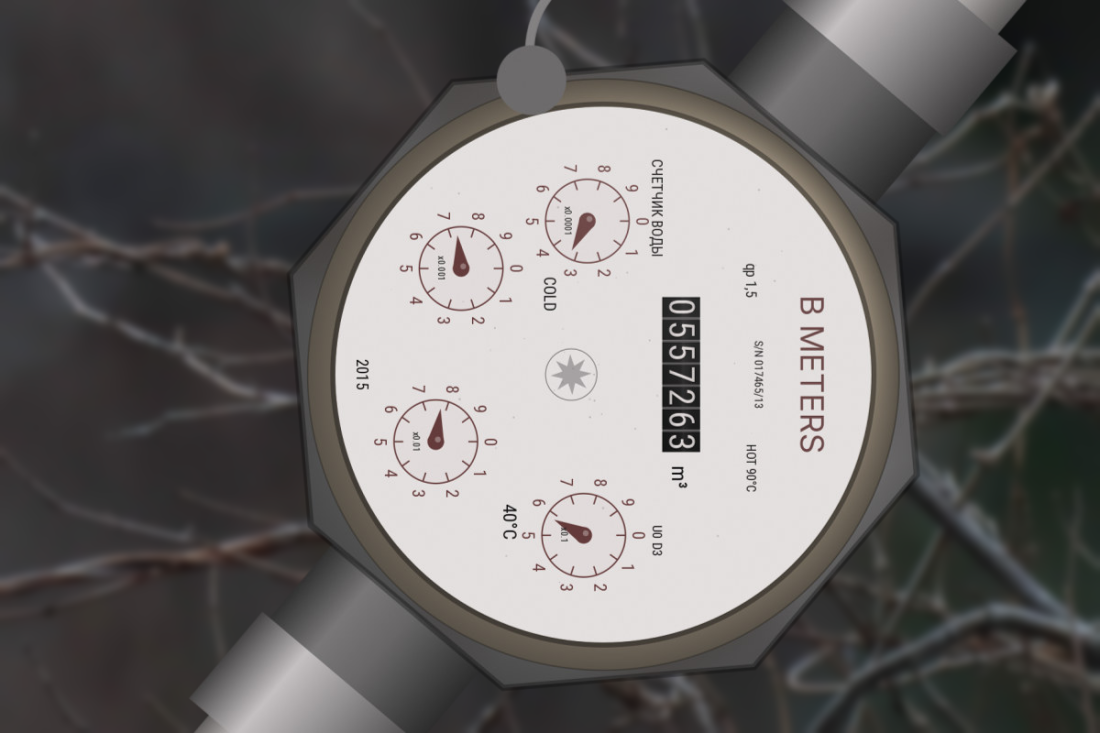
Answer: value=557263.5773 unit=m³
